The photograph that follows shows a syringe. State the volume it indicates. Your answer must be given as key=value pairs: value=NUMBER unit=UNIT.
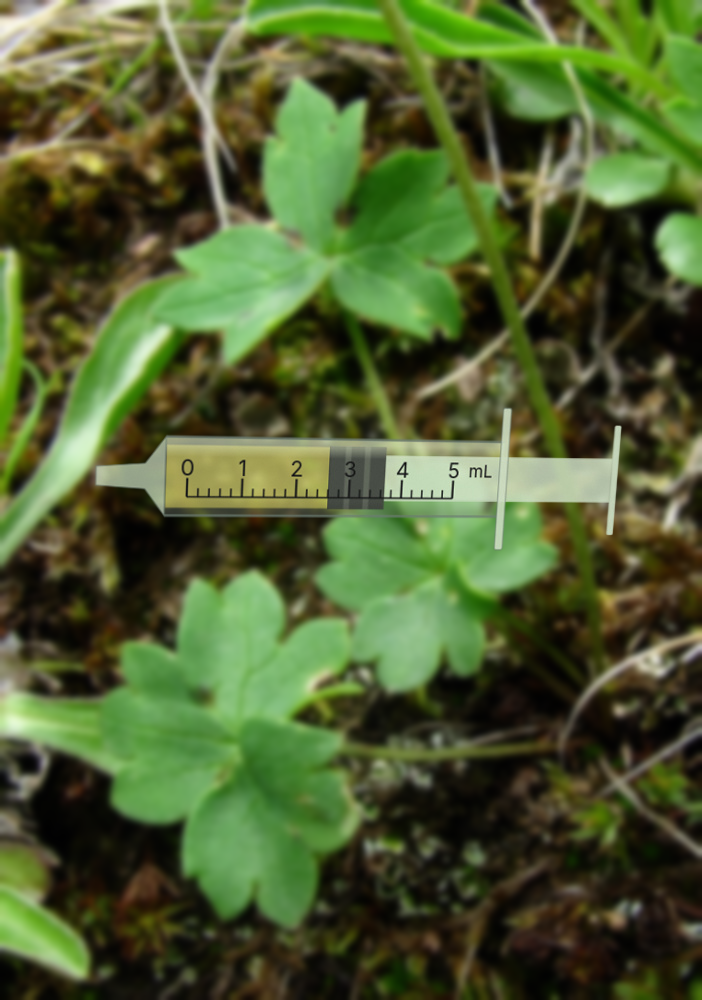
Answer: value=2.6 unit=mL
